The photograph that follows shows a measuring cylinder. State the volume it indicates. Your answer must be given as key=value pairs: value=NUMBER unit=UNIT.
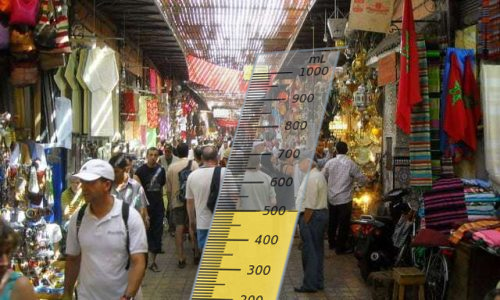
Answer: value=500 unit=mL
